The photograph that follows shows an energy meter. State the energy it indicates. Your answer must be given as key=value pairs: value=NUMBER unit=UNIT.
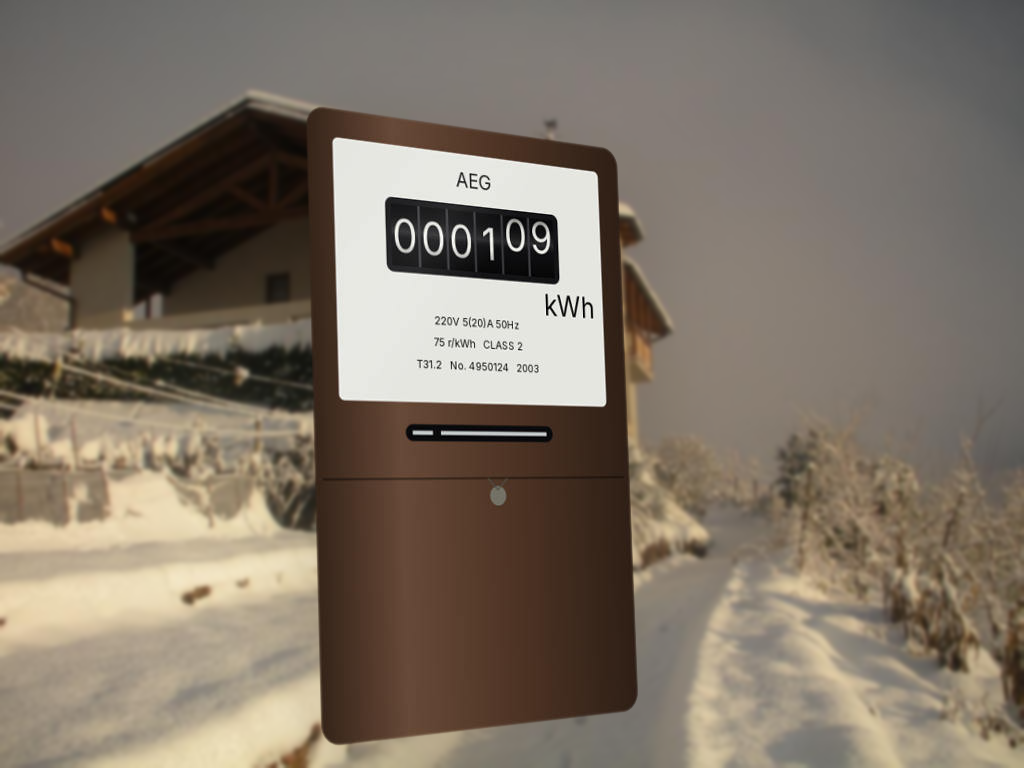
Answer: value=109 unit=kWh
